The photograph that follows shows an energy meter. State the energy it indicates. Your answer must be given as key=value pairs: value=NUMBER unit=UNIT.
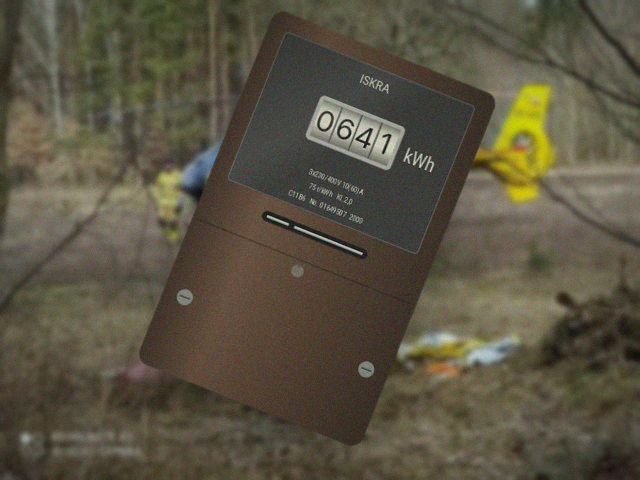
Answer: value=641 unit=kWh
